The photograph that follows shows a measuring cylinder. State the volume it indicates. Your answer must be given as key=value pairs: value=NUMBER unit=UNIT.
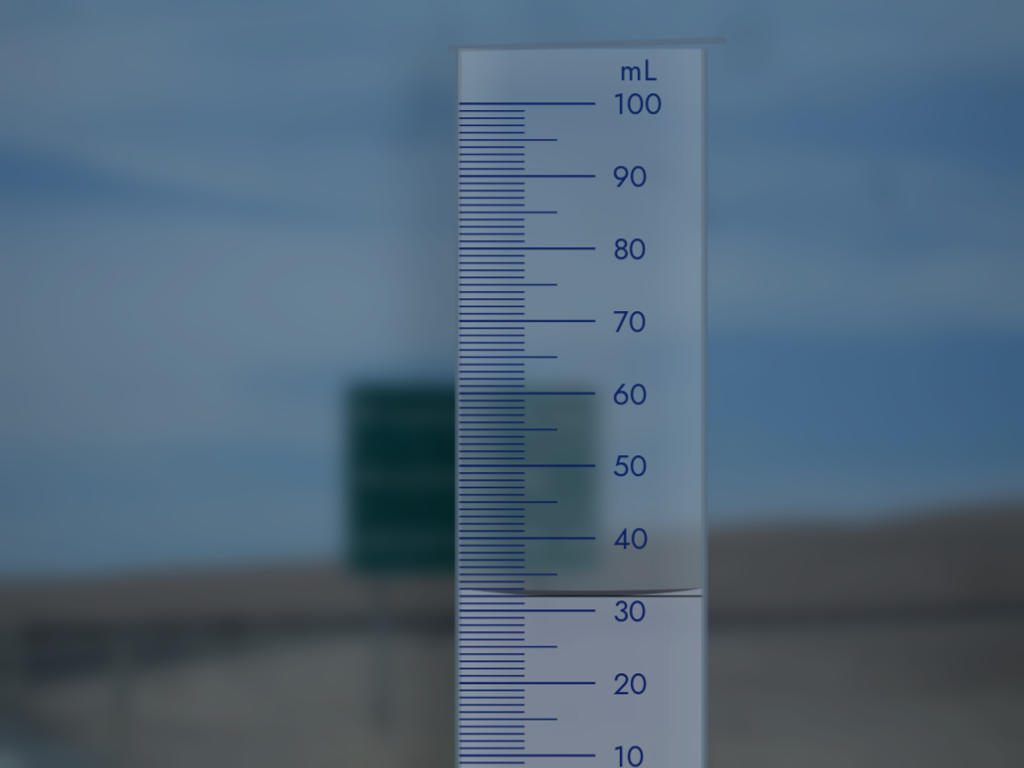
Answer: value=32 unit=mL
